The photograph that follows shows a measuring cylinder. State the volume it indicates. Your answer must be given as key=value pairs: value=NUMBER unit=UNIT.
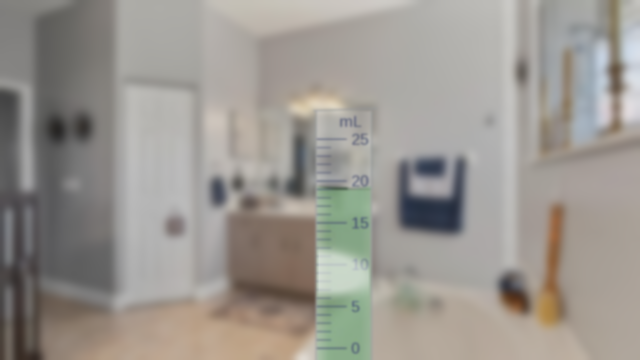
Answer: value=19 unit=mL
